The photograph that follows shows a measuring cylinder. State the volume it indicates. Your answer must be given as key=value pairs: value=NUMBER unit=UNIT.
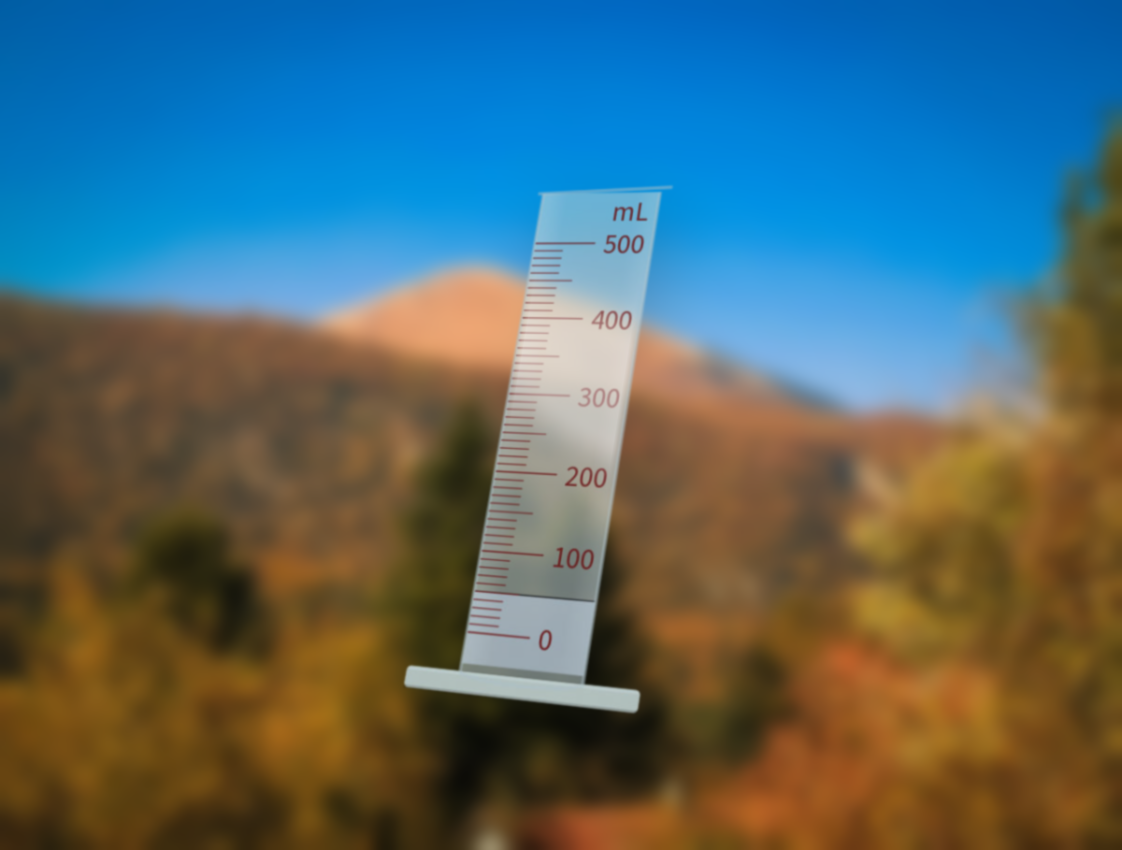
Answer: value=50 unit=mL
